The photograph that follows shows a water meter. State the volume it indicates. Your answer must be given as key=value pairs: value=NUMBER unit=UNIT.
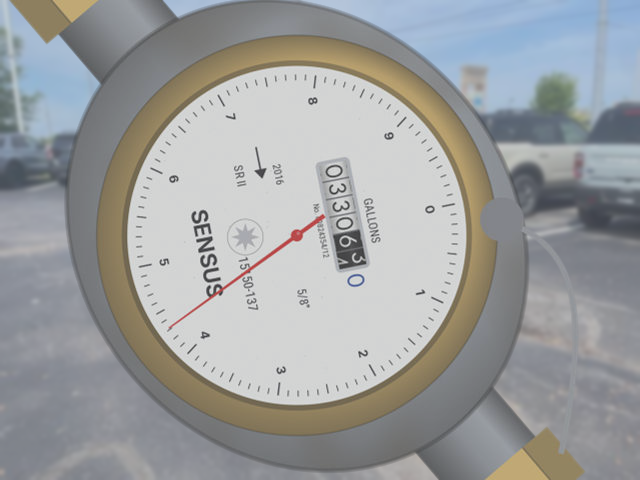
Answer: value=330634.3 unit=gal
